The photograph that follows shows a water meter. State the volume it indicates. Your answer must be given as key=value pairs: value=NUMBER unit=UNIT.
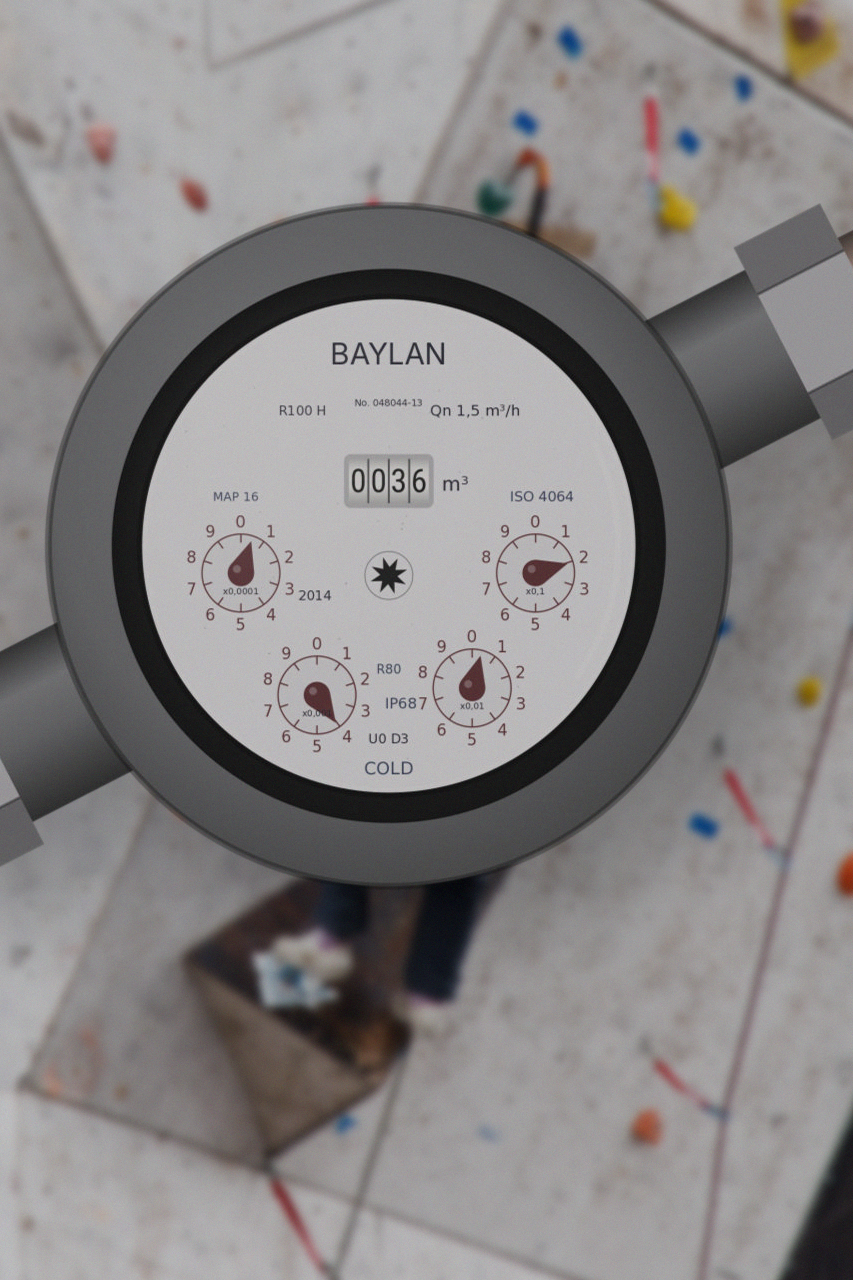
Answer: value=36.2040 unit=m³
